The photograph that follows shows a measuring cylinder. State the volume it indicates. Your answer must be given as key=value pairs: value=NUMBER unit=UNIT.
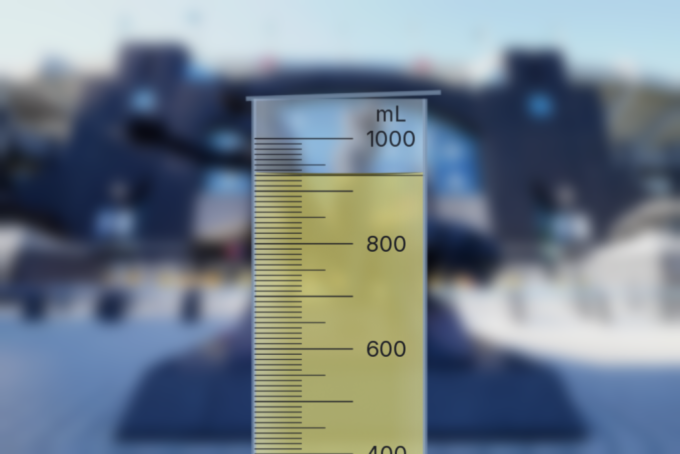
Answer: value=930 unit=mL
